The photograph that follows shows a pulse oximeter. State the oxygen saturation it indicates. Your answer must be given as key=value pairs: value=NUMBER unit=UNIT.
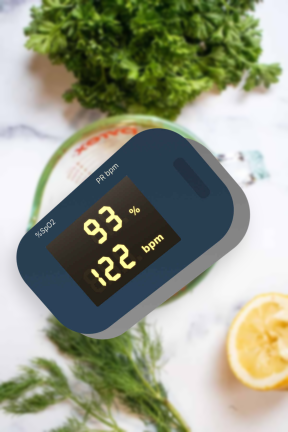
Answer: value=93 unit=%
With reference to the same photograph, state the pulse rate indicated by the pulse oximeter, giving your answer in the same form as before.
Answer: value=122 unit=bpm
